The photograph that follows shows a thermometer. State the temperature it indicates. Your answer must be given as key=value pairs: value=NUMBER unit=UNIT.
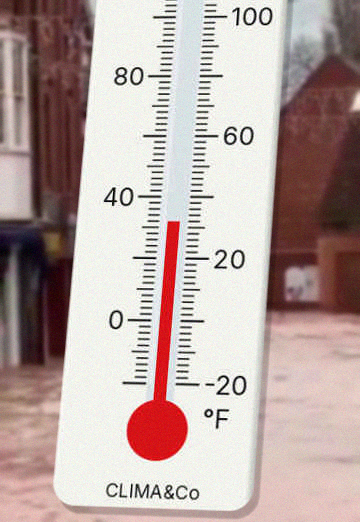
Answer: value=32 unit=°F
